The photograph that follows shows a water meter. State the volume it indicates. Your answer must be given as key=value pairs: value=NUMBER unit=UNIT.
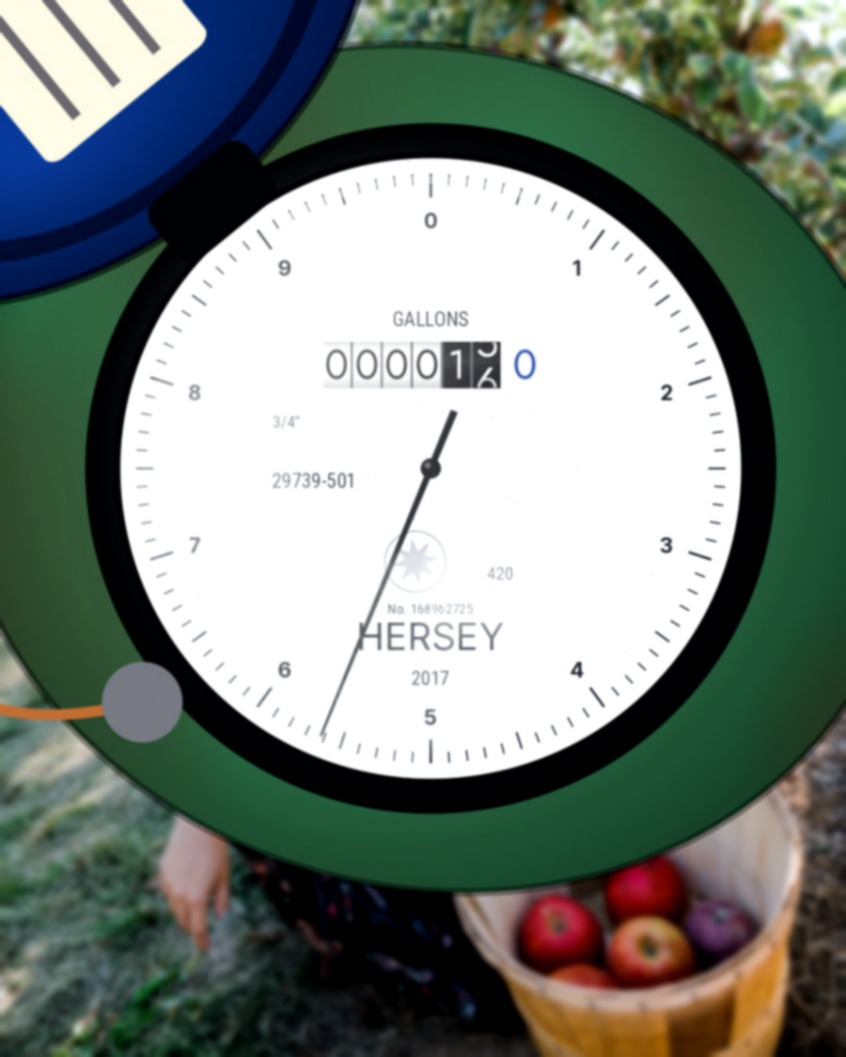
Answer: value=155.6 unit=gal
